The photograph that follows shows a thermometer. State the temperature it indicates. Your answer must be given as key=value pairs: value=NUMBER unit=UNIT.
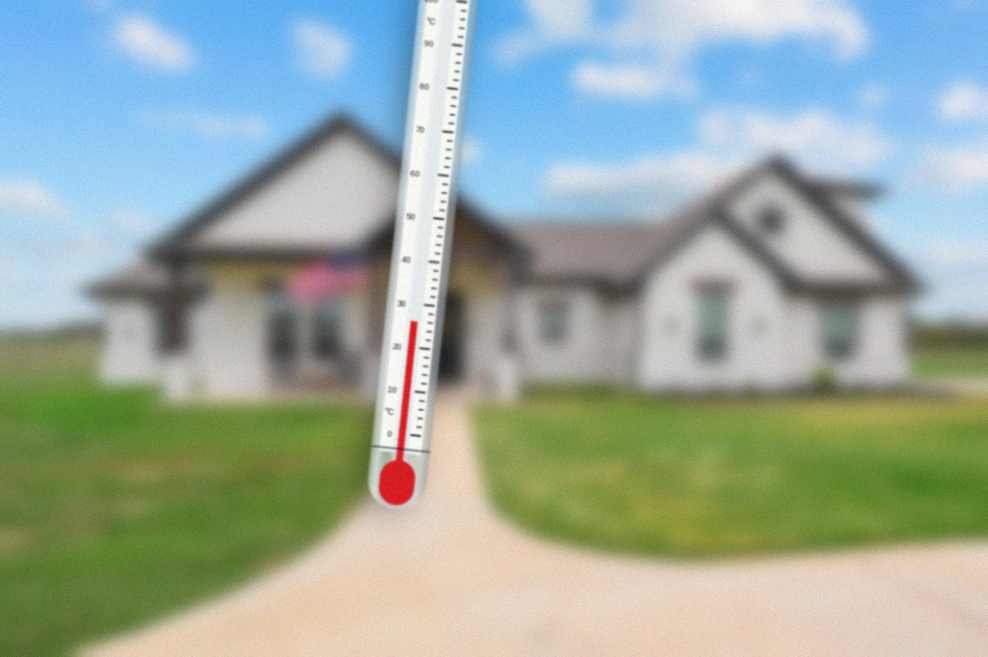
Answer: value=26 unit=°C
